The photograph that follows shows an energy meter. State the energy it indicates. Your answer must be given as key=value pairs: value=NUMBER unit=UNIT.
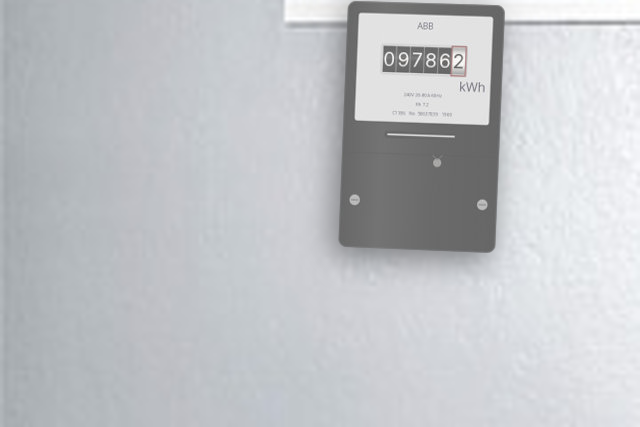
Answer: value=9786.2 unit=kWh
